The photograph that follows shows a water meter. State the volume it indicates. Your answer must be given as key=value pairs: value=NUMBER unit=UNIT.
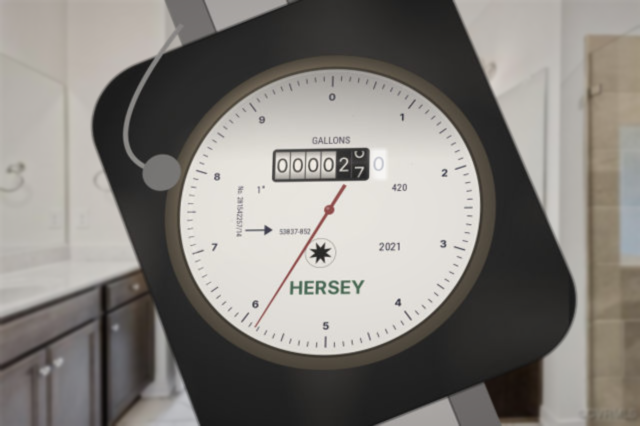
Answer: value=265.8 unit=gal
